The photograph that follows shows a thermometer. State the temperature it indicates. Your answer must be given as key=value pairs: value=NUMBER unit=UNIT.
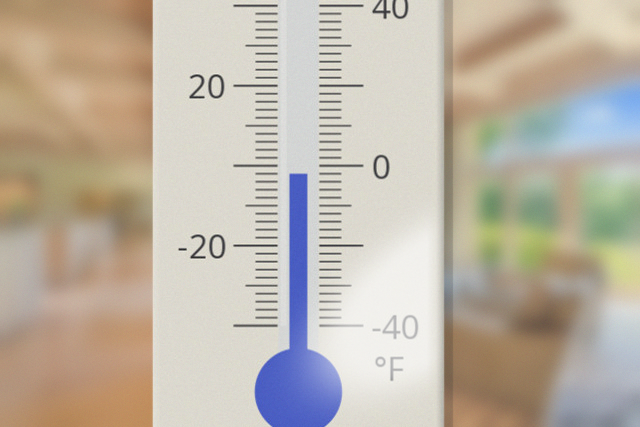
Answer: value=-2 unit=°F
